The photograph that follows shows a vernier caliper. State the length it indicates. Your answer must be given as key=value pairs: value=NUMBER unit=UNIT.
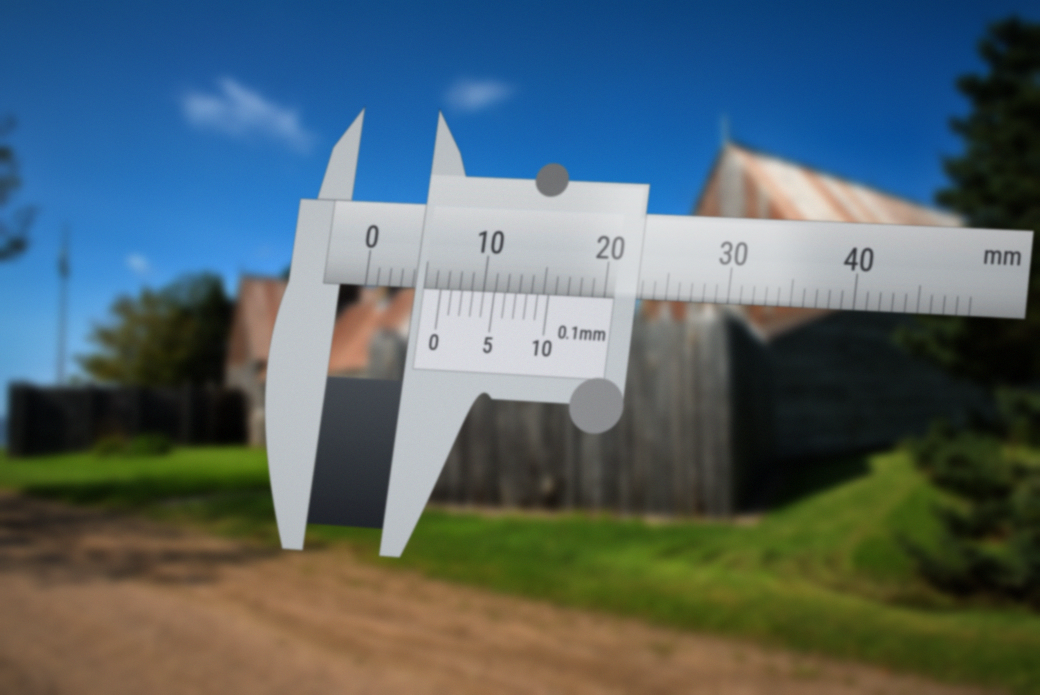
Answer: value=6.4 unit=mm
